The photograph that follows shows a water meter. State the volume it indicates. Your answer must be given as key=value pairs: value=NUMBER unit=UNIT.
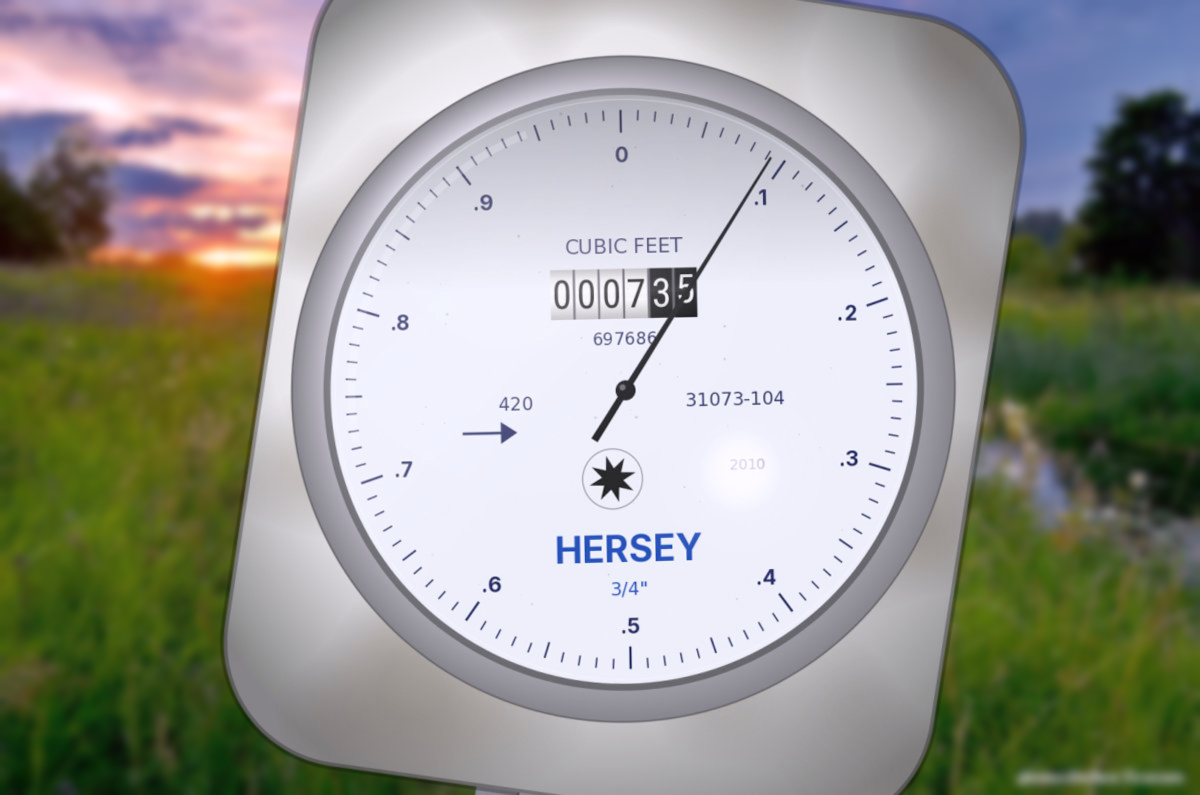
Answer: value=735.09 unit=ft³
